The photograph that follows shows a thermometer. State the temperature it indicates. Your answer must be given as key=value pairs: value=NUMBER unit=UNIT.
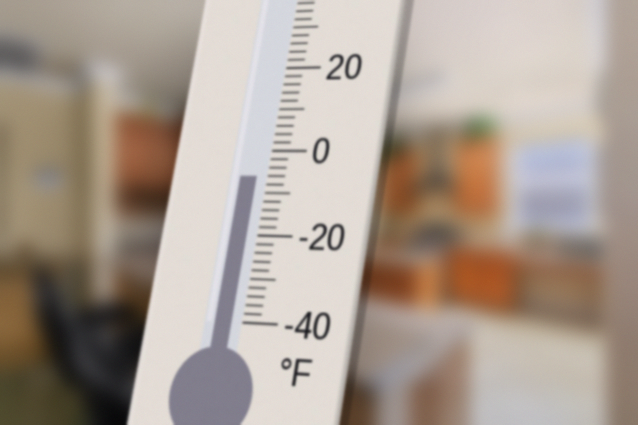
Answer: value=-6 unit=°F
